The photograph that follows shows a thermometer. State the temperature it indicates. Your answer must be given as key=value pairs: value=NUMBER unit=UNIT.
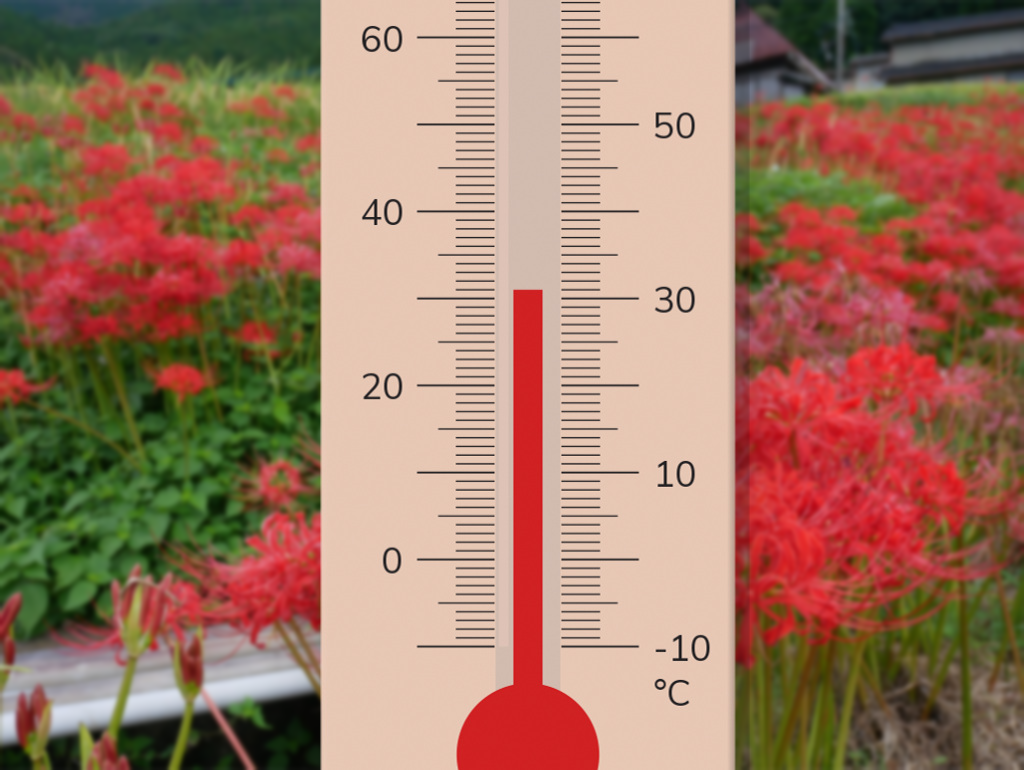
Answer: value=31 unit=°C
